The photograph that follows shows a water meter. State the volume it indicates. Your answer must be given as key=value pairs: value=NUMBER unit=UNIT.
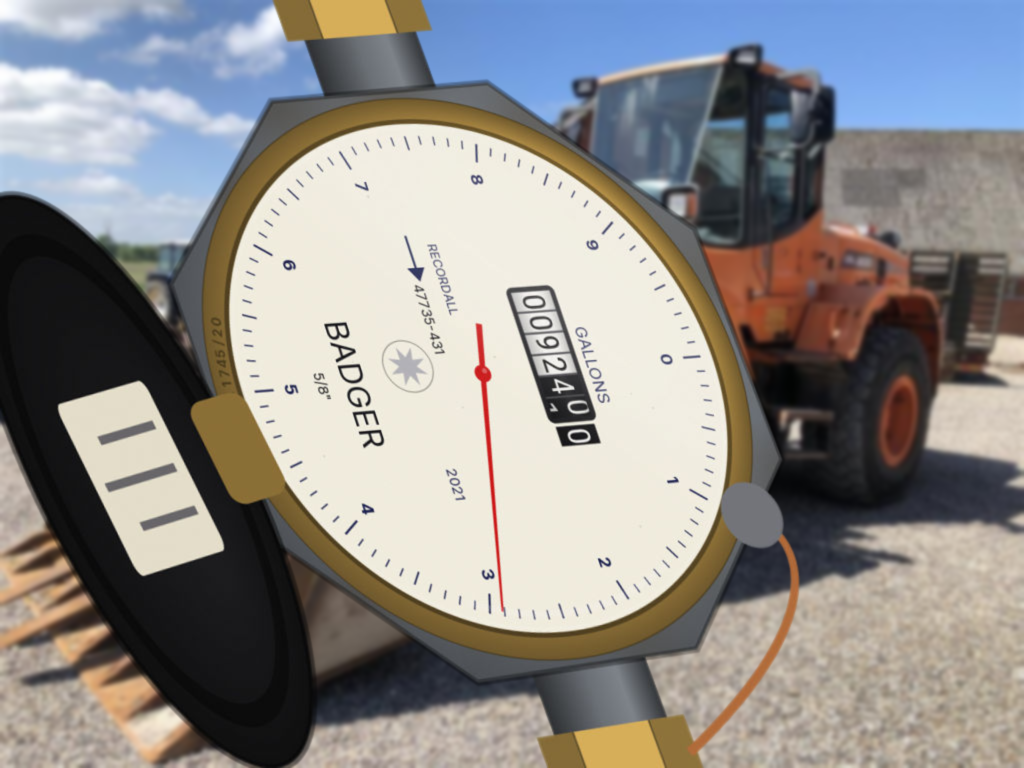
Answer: value=92402.9 unit=gal
